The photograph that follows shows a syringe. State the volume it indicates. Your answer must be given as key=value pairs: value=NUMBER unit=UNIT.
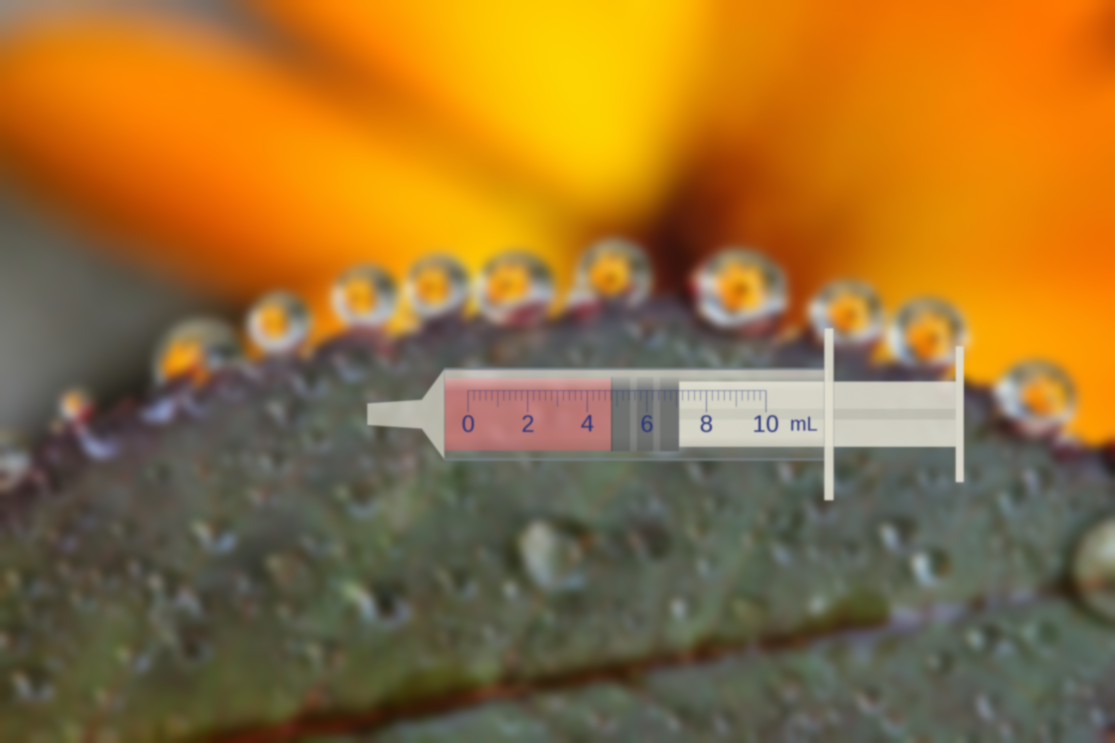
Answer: value=4.8 unit=mL
